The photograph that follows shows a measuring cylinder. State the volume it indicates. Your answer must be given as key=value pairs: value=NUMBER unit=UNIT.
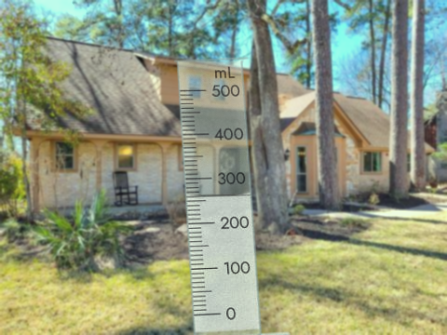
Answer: value=260 unit=mL
